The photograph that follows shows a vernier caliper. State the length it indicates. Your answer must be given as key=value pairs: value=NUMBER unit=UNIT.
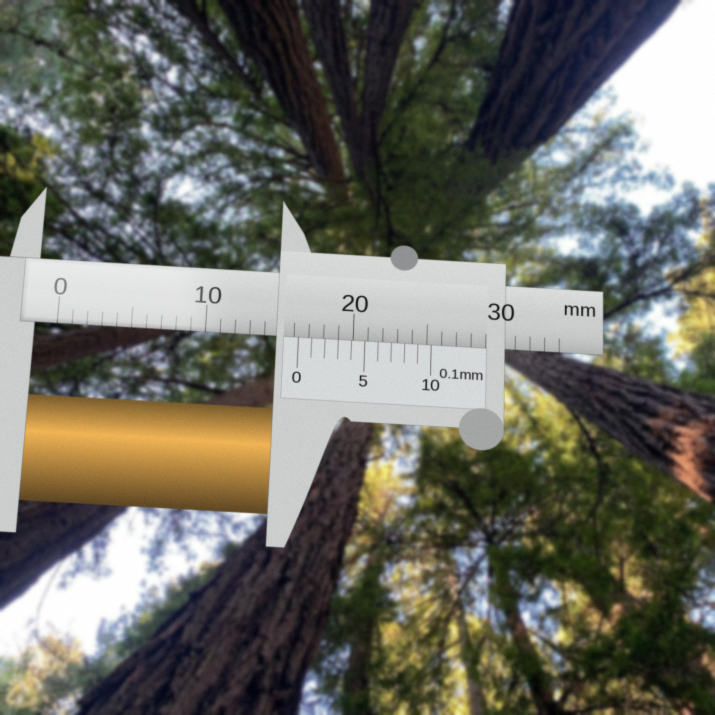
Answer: value=16.3 unit=mm
